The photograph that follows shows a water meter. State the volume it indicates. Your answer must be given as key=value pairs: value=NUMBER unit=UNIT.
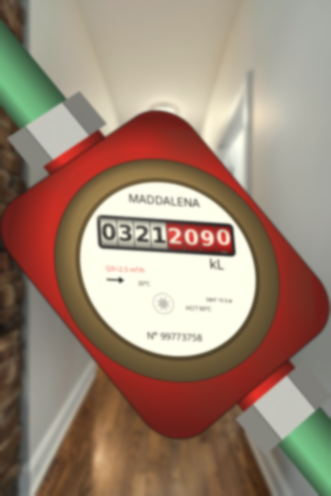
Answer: value=321.2090 unit=kL
